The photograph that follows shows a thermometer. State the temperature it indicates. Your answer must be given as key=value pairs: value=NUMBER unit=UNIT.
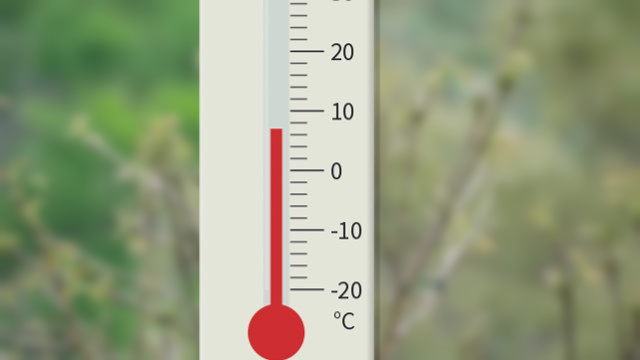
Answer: value=7 unit=°C
